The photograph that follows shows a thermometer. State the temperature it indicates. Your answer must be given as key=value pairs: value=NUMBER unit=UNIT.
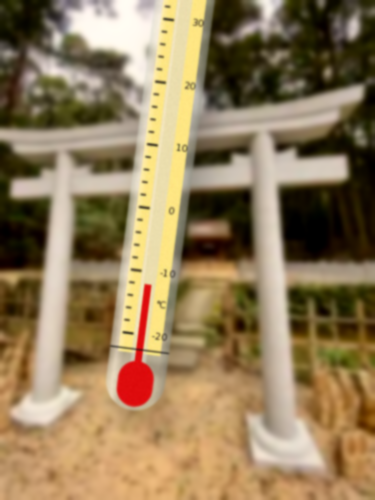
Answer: value=-12 unit=°C
